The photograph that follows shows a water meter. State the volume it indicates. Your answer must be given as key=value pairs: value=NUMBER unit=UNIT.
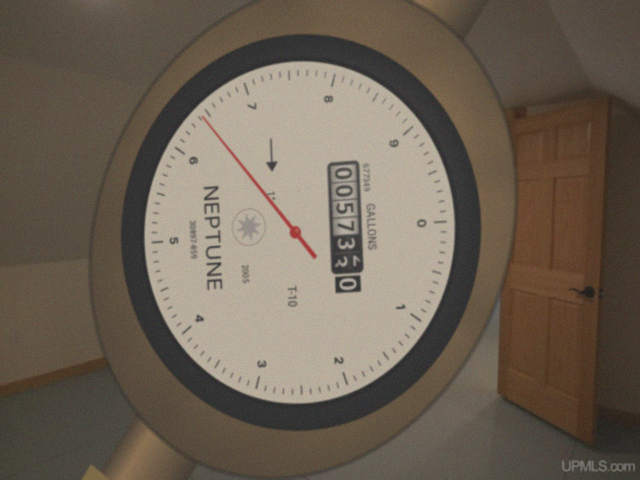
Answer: value=57326.4 unit=gal
